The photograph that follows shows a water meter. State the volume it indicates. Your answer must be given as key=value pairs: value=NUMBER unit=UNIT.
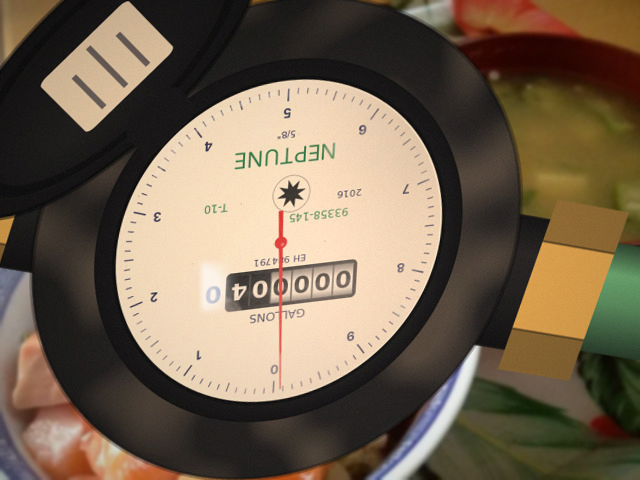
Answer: value=39.9 unit=gal
